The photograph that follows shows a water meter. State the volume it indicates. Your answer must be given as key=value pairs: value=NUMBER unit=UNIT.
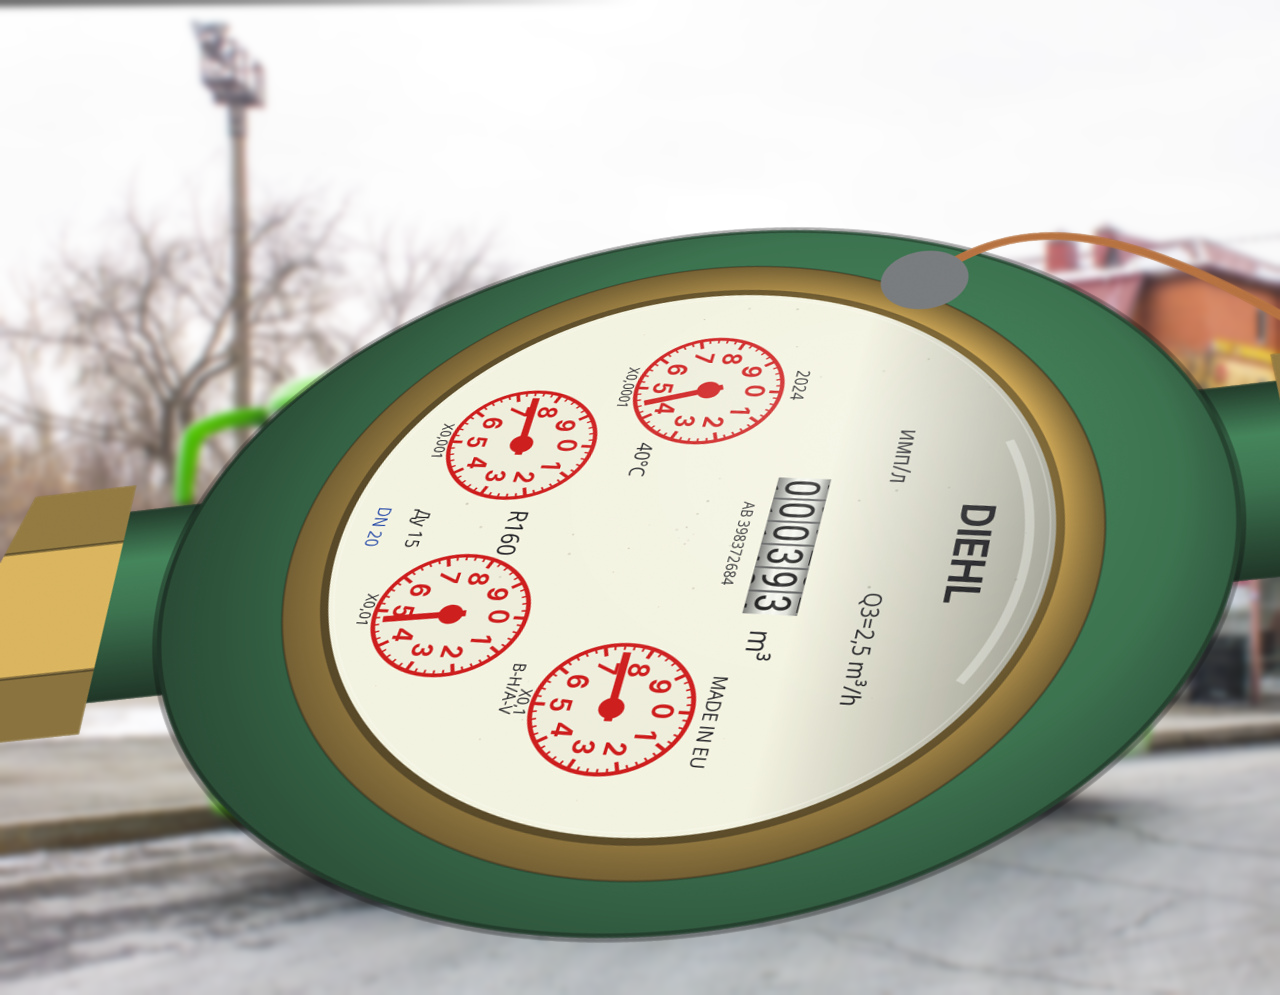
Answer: value=393.7474 unit=m³
